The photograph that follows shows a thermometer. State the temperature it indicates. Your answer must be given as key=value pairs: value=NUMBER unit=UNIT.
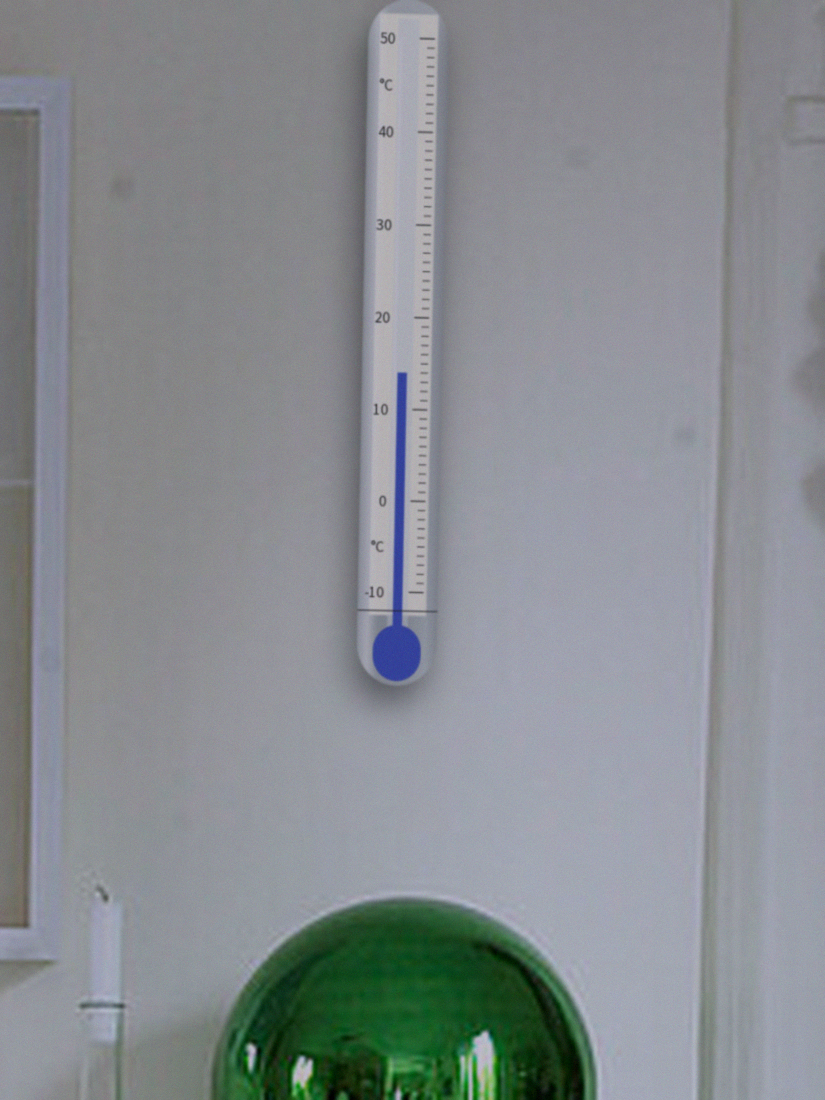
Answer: value=14 unit=°C
